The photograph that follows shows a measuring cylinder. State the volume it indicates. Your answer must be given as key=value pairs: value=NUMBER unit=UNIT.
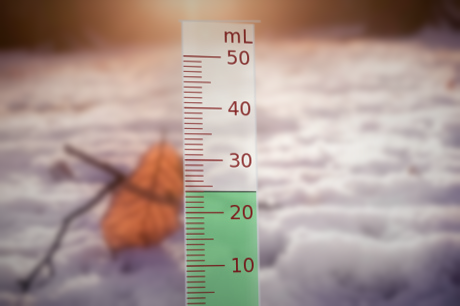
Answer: value=24 unit=mL
